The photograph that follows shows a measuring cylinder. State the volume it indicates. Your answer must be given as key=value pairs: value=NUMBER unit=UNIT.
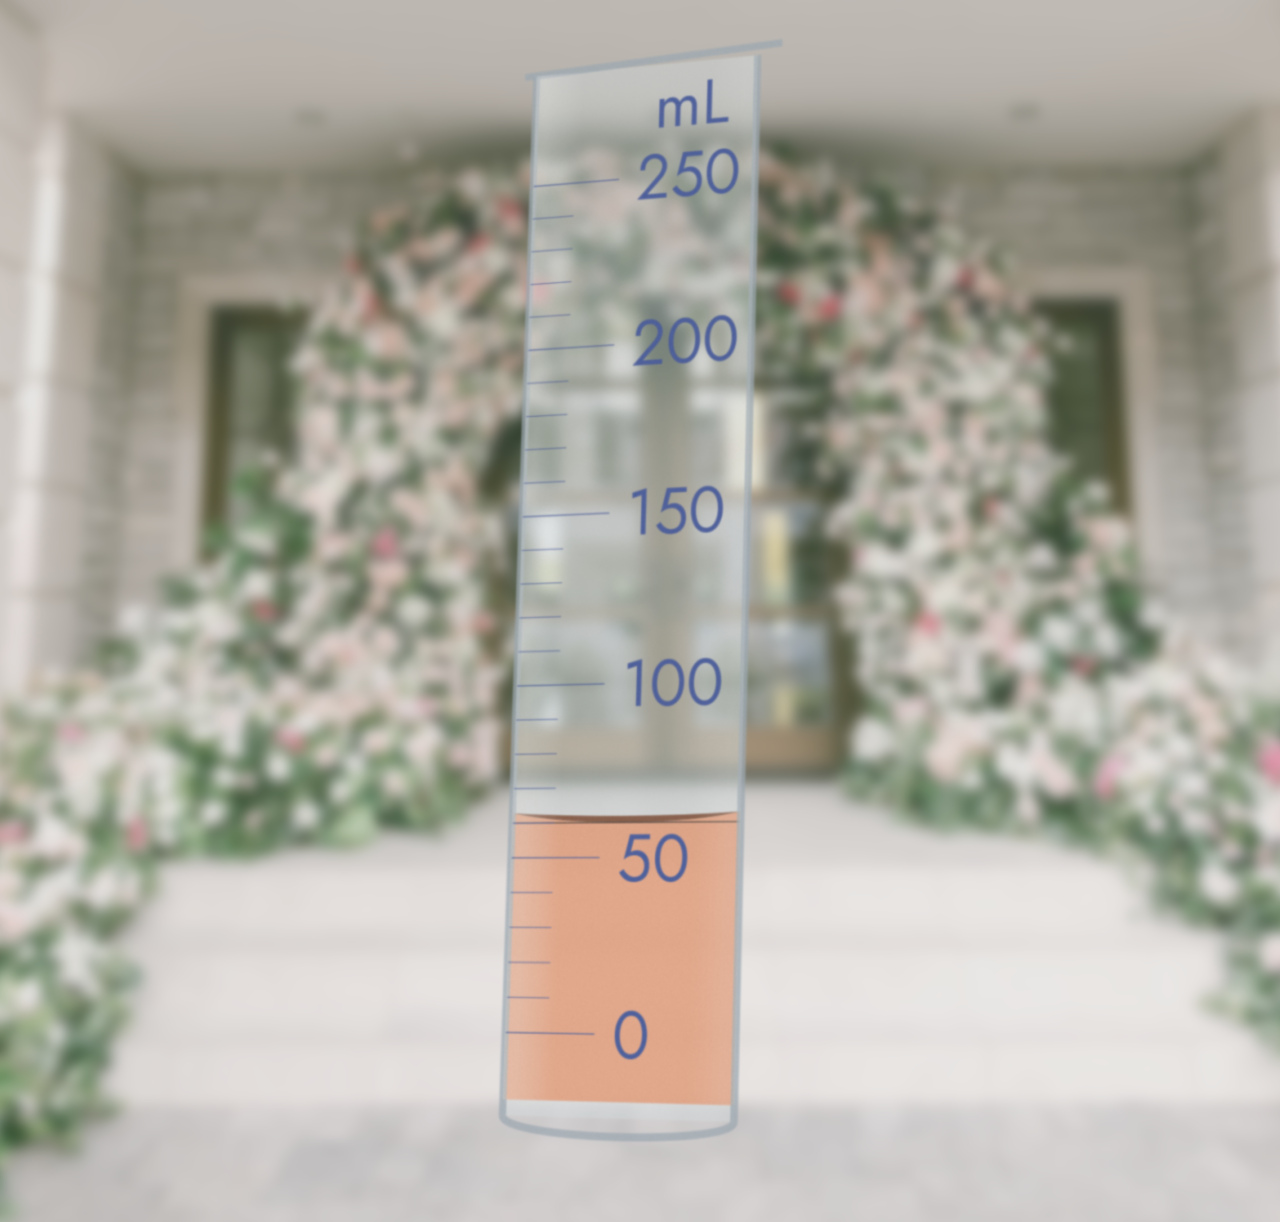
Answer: value=60 unit=mL
